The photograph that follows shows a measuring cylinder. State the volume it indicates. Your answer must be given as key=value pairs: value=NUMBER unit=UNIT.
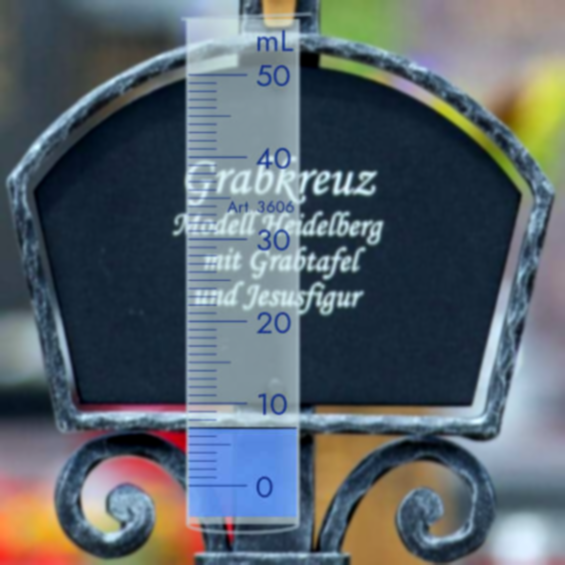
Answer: value=7 unit=mL
